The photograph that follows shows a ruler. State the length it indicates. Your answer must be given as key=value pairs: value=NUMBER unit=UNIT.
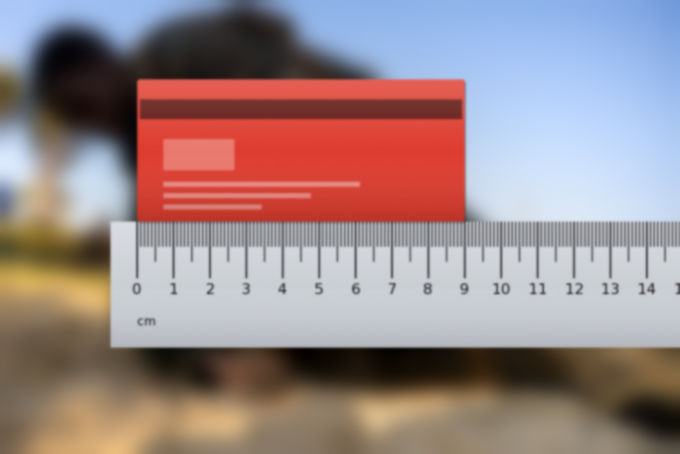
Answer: value=9 unit=cm
